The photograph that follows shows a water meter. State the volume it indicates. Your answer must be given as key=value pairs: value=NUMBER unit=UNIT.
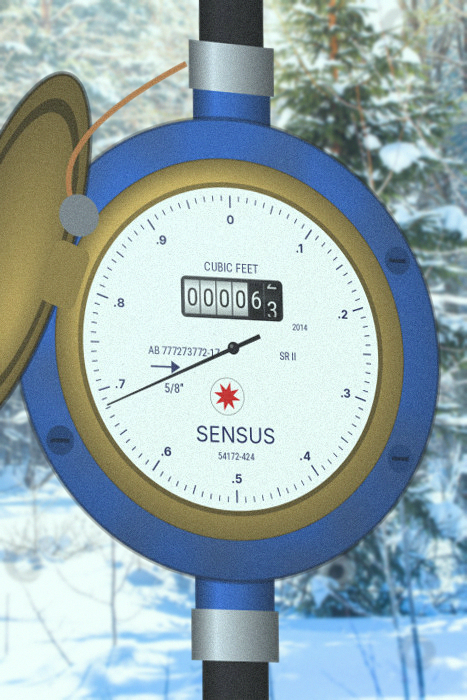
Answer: value=62.68 unit=ft³
